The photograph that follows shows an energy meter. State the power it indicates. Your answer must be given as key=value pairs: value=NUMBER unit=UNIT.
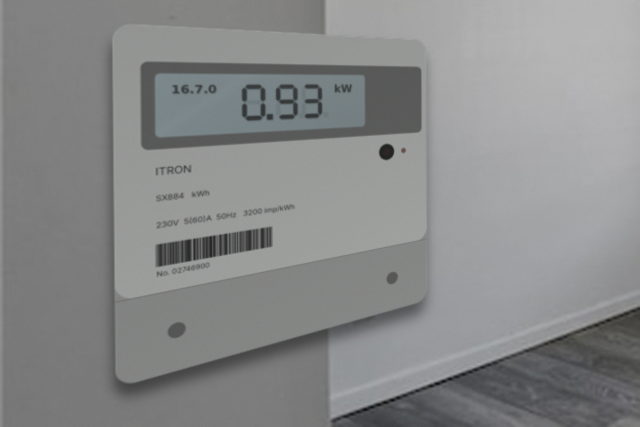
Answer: value=0.93 unit=kW
